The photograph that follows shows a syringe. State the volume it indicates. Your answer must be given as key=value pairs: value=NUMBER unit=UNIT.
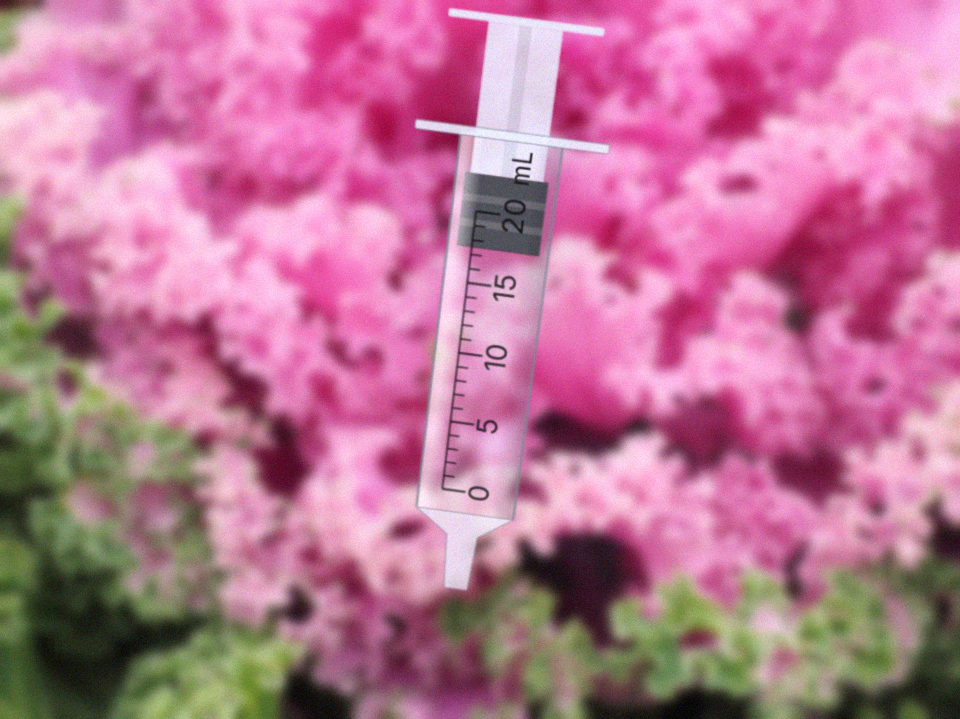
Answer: value=17.5 unit=mL
